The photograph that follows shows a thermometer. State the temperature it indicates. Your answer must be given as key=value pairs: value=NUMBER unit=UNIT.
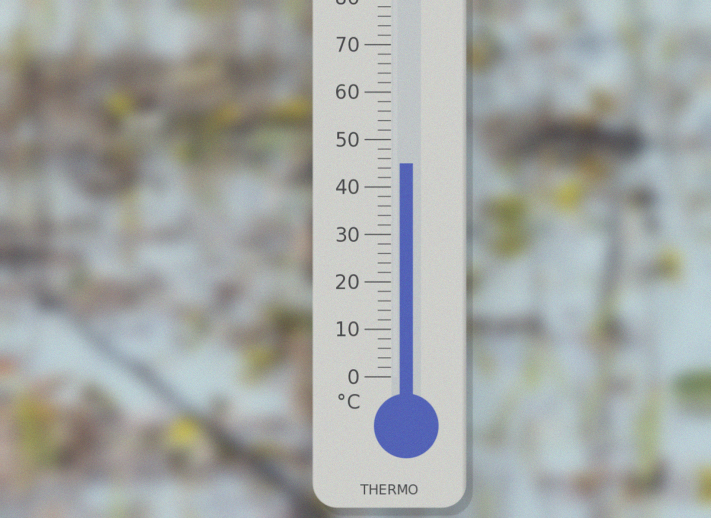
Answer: value=45 unit=°C
